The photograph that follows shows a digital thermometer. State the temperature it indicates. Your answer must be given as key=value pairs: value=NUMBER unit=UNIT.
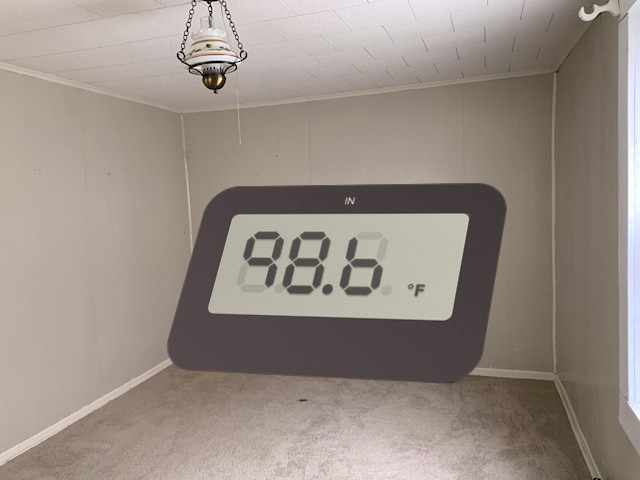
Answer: value=98.6 unit=°F
